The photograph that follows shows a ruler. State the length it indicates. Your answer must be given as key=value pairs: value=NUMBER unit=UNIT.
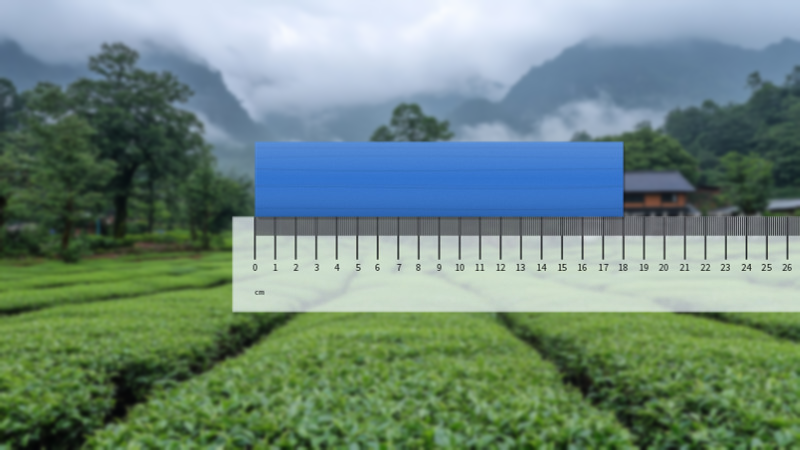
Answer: value=18 unit=cm
